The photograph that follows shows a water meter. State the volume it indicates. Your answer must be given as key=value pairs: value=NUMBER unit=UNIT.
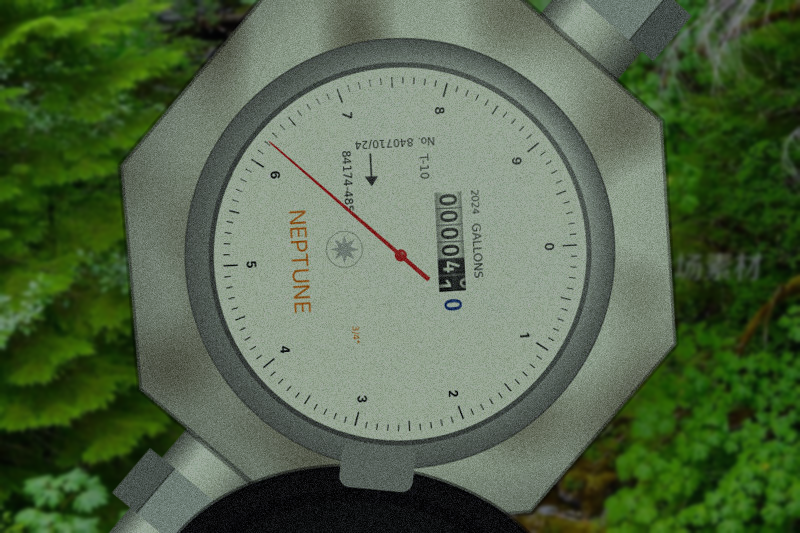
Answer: value=406.2 unit=gal
